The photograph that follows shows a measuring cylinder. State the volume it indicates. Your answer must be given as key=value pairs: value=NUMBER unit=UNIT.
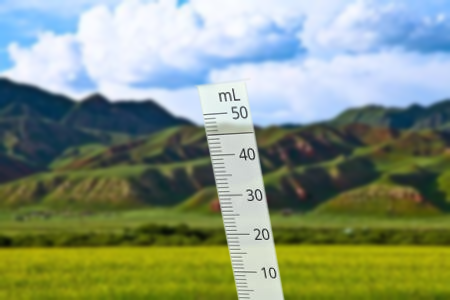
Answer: value=45 unit=mL
